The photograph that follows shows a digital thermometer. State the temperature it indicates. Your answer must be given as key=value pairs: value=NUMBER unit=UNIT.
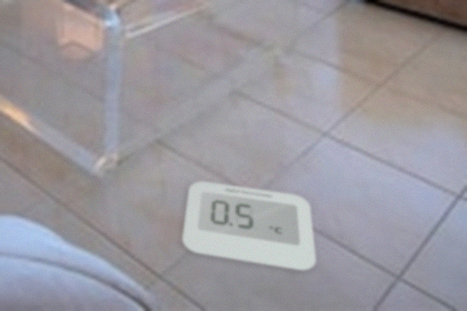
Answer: value=0.5 unit=°C
